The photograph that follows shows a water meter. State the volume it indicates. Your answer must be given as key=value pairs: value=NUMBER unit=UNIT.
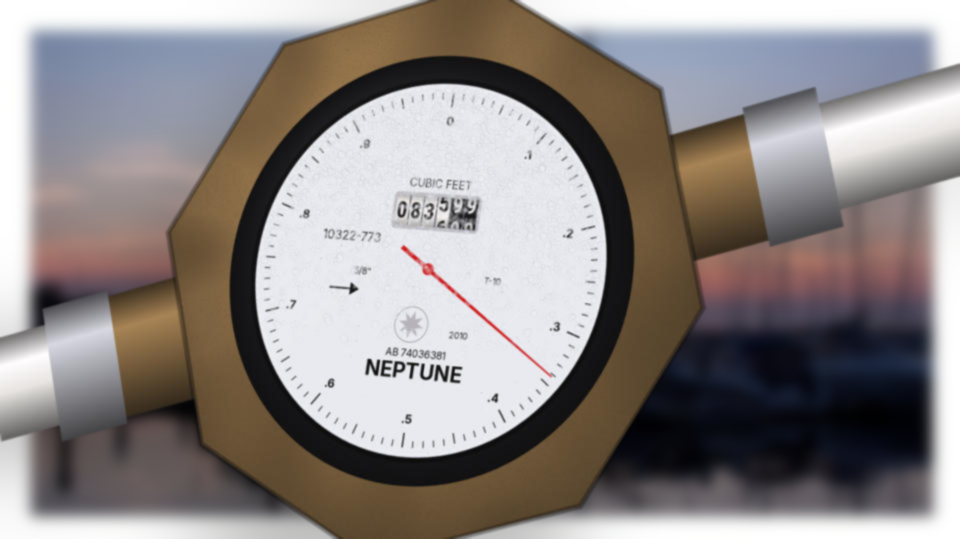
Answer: value=83599.34 unit=ft³
